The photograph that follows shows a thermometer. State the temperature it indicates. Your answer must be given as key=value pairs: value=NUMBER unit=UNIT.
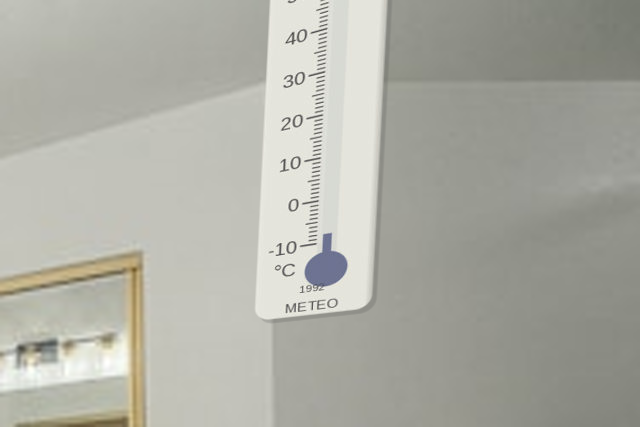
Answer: value=-8 unit=°C
